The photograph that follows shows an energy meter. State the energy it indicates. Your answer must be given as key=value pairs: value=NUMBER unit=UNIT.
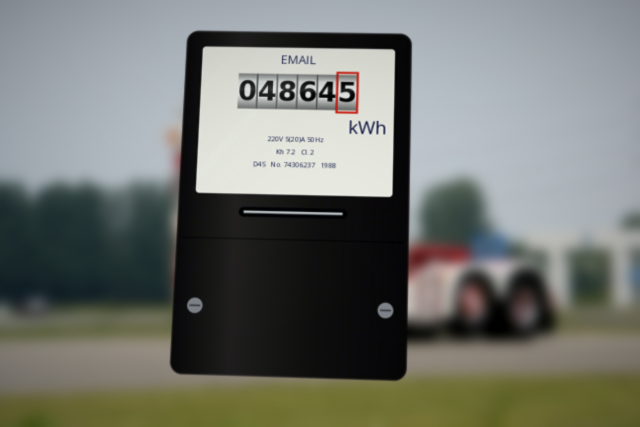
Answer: value=4864.5 unit=kWh
